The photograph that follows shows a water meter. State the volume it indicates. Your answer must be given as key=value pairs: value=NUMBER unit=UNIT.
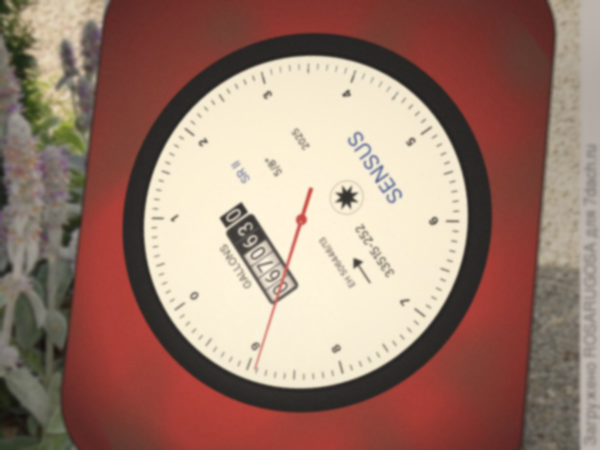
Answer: value=670628.9 unit=gal
